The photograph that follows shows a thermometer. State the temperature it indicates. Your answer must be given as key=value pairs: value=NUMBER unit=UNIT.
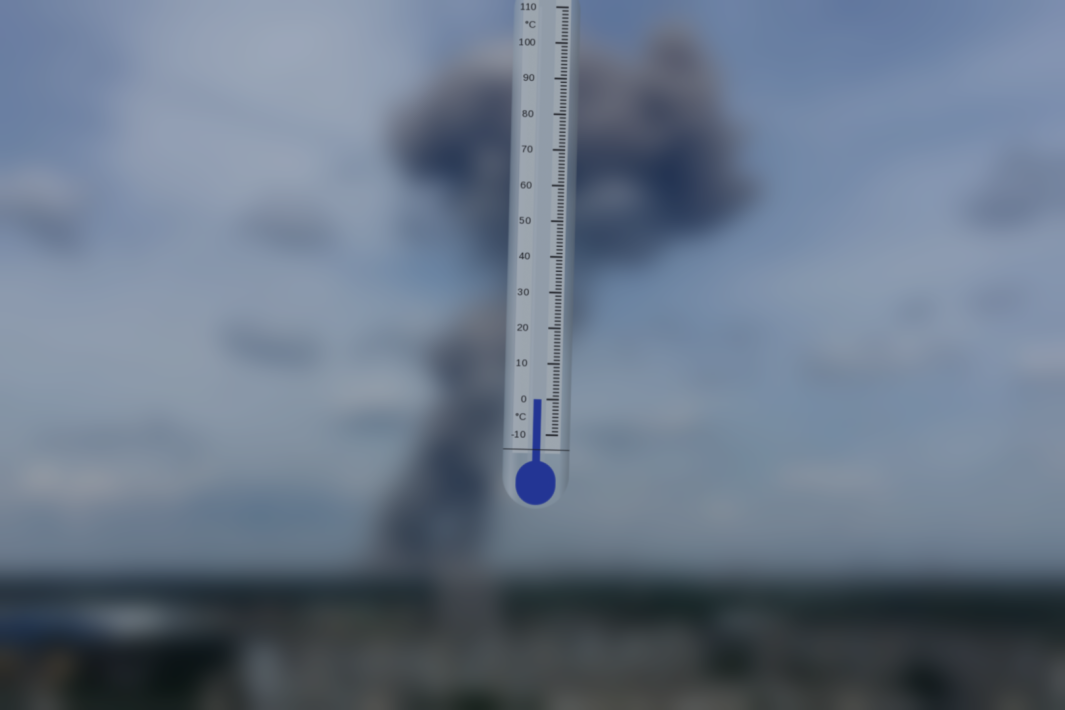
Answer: value=0 unit=°C
